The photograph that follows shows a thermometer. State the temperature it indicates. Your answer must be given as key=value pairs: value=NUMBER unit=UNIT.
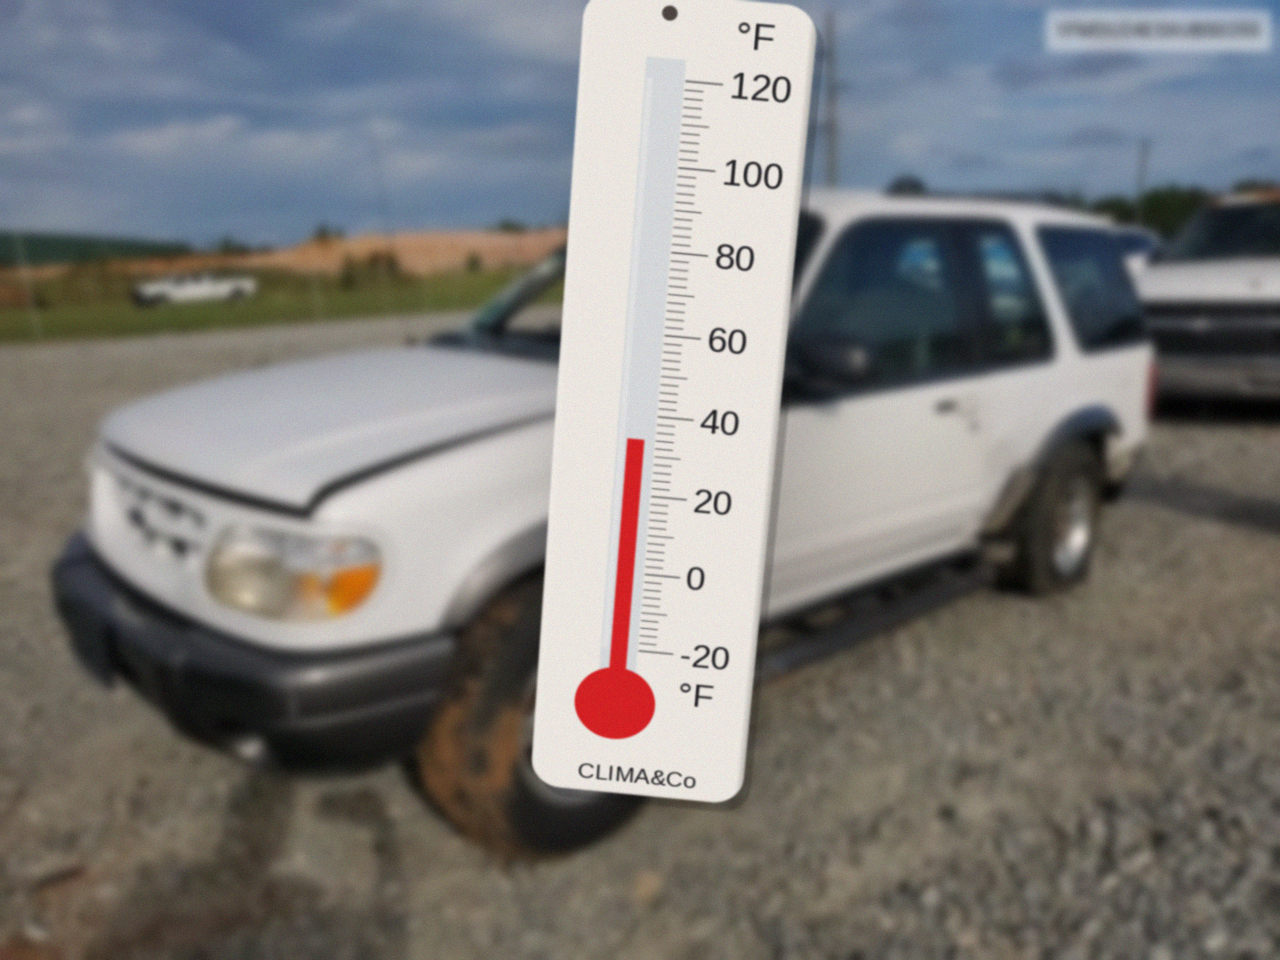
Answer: value=34 unit=°F
